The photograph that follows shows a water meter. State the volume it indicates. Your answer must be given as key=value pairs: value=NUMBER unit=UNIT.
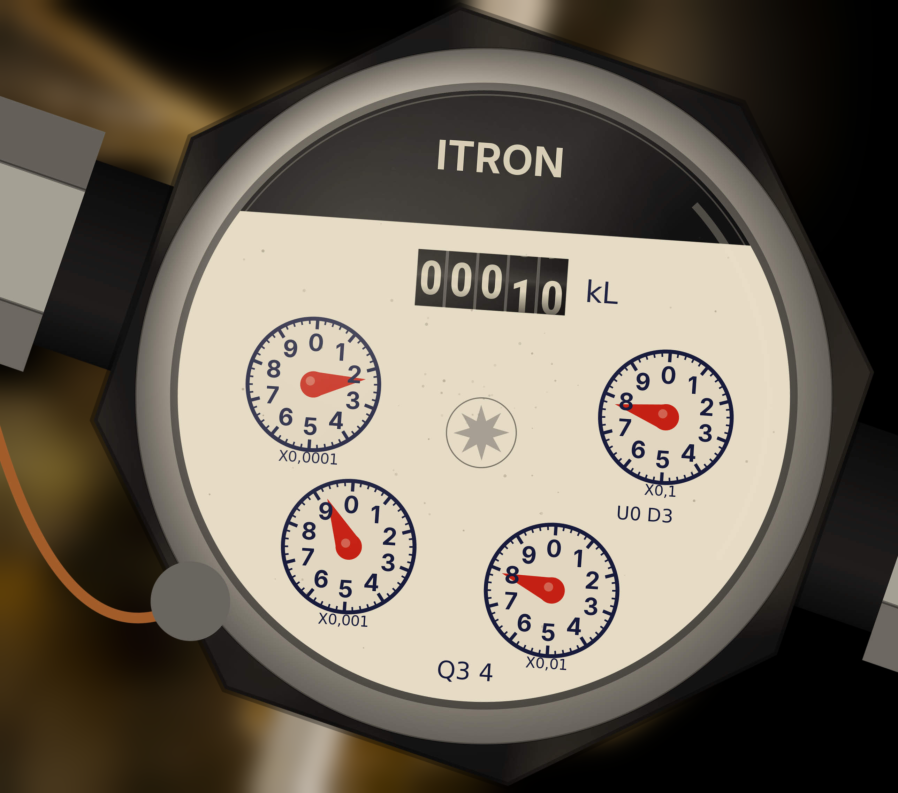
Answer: value=9.7792 unit=kL
